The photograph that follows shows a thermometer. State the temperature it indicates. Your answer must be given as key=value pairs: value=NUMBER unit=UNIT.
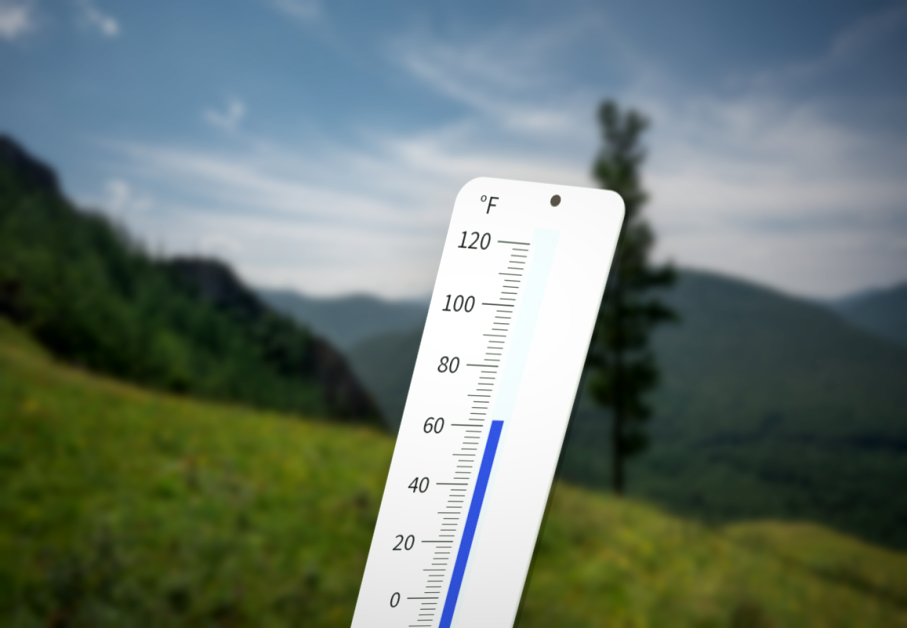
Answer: value=62 unit=°F
